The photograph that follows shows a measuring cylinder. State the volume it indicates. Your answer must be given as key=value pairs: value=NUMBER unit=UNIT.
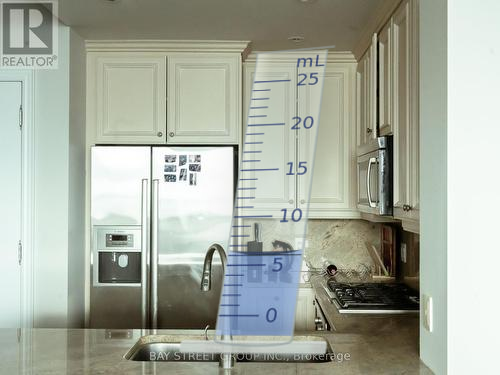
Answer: value=6 unit=mL
